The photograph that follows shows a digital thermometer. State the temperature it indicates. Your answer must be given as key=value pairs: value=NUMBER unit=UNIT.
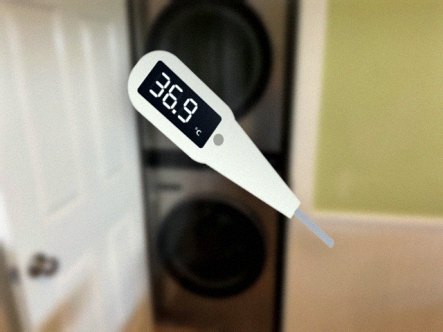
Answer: value=36.9 unit=°C
